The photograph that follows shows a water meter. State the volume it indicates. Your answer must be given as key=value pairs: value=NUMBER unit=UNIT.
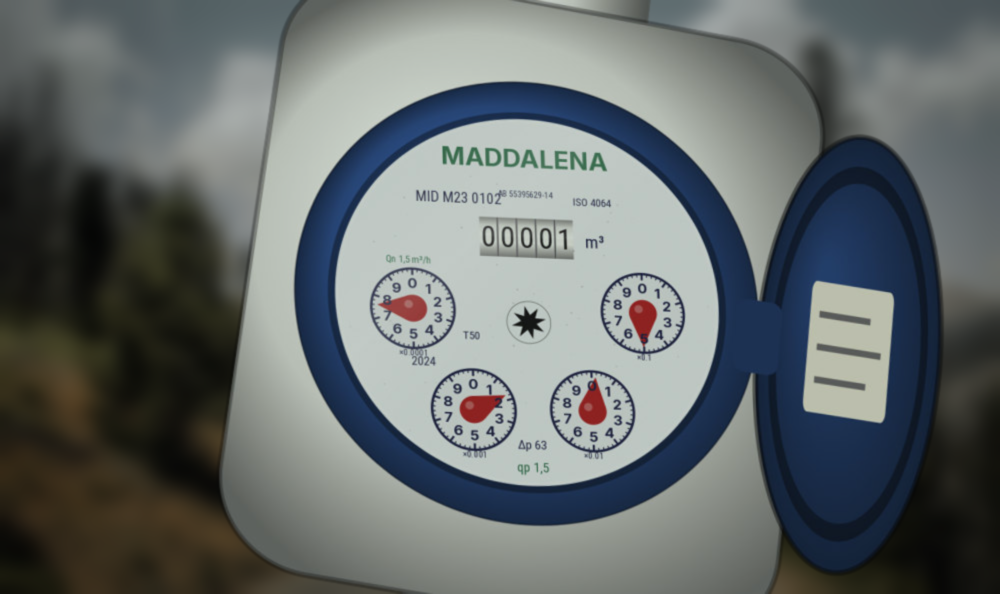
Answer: value=1.5017 unit=m³
